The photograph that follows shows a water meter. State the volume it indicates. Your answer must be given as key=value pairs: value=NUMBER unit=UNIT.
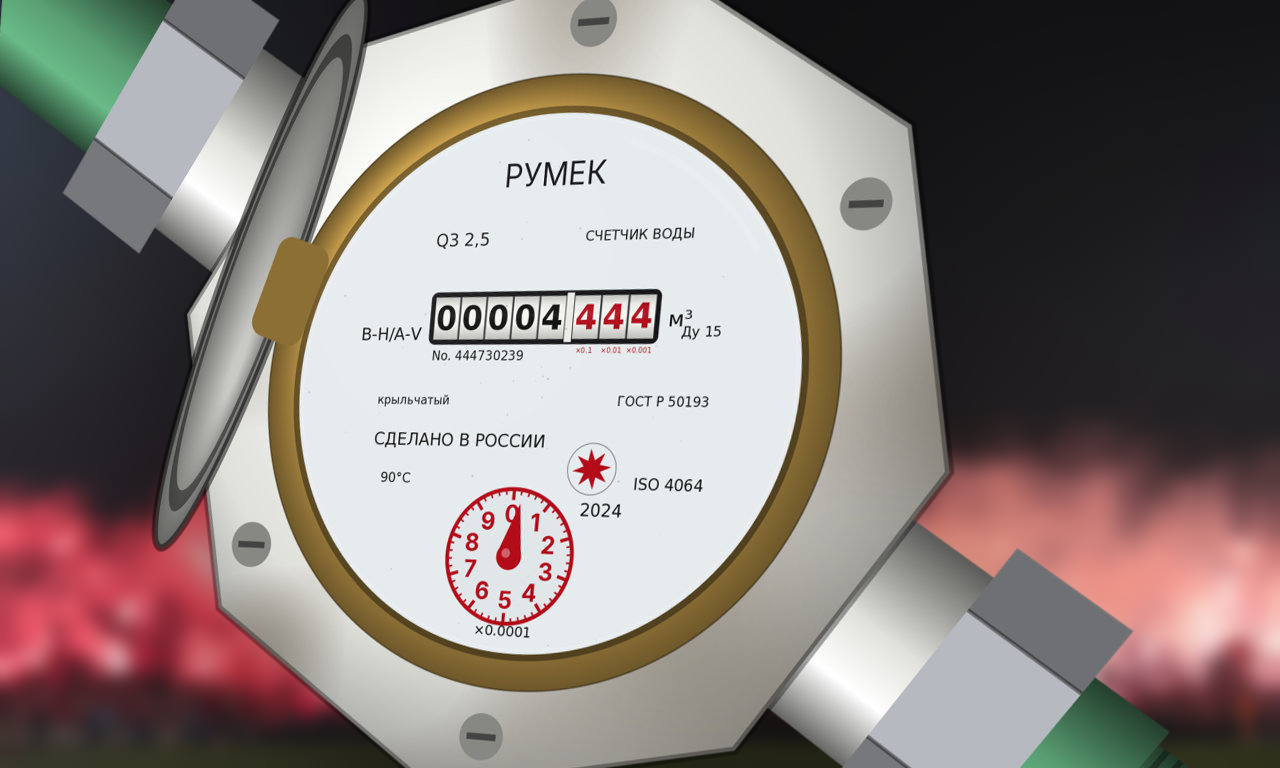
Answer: value=4.4440 unit=m³
